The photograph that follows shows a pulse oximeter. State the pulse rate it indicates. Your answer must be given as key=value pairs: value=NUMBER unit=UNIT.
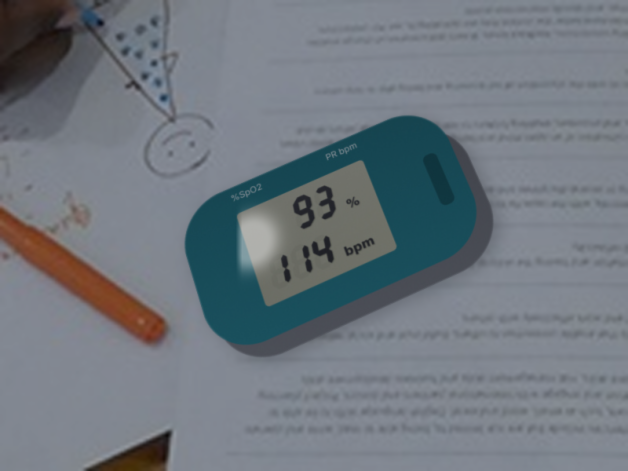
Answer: value=114 unit=bpm
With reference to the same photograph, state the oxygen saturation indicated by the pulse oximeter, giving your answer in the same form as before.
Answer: value=93 unit=%
